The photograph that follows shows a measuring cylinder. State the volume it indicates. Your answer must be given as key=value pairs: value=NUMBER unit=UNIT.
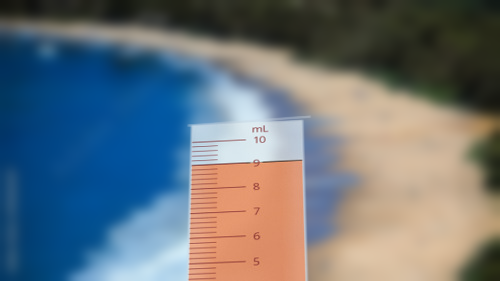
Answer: value=9 unit=mL
